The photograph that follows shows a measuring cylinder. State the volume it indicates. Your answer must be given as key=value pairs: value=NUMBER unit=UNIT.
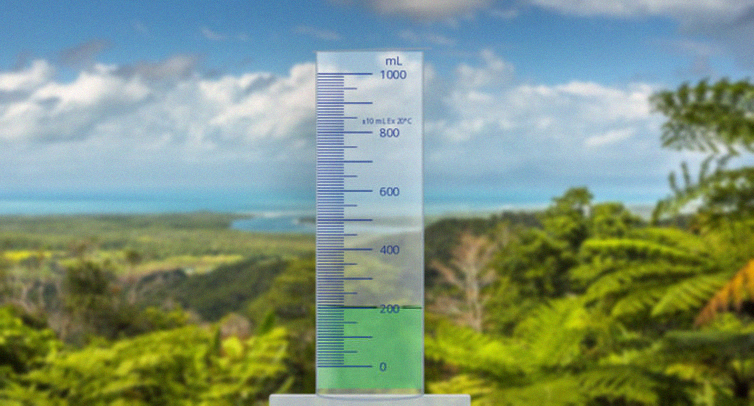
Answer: value=200 unit=mL
